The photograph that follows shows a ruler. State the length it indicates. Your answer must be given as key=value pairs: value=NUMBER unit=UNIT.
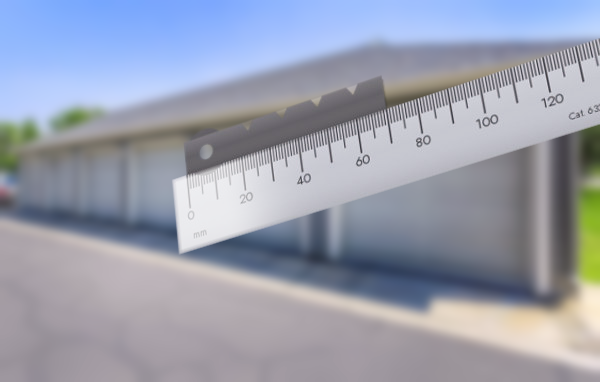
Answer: value=70 unit=mm
